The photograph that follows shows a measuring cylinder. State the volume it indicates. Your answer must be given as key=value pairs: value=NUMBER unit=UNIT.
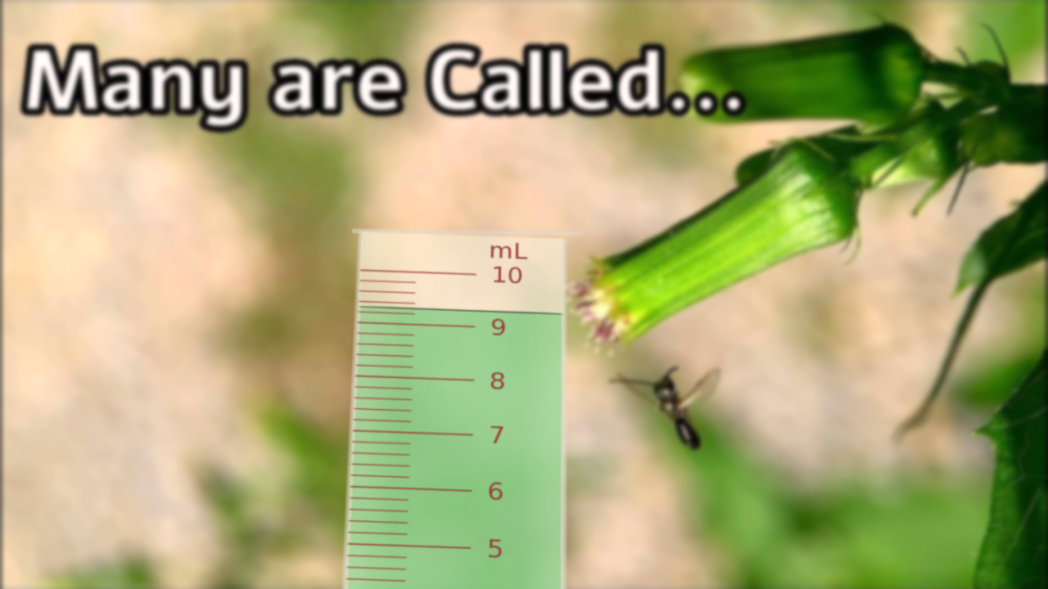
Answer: value=9.3 unit=mL
